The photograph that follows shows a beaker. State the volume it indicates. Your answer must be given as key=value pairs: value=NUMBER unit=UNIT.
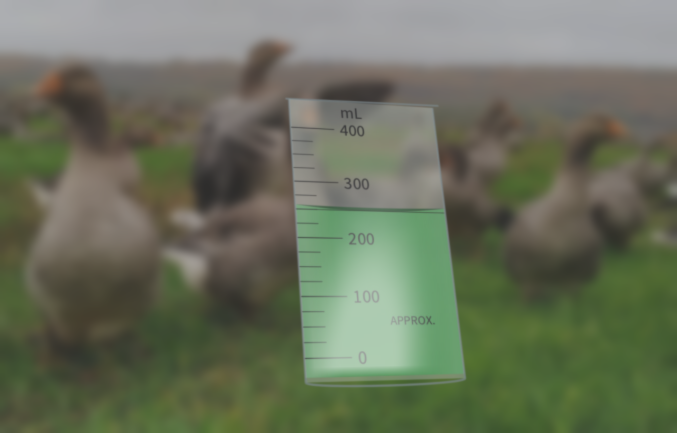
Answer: value=250 unit=mL
